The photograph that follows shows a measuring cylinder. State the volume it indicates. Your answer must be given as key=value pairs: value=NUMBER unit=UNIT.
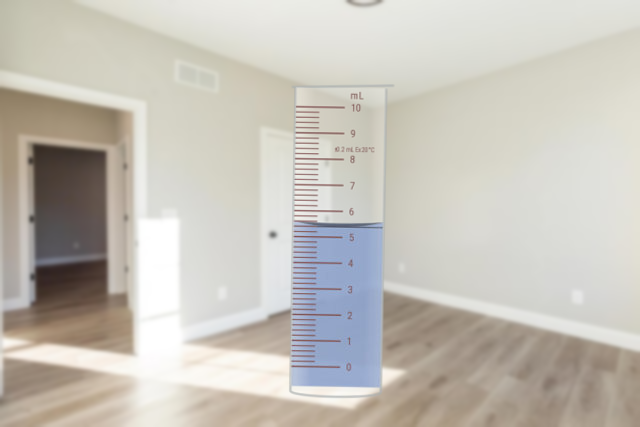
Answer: value=5.4 unit=mL
